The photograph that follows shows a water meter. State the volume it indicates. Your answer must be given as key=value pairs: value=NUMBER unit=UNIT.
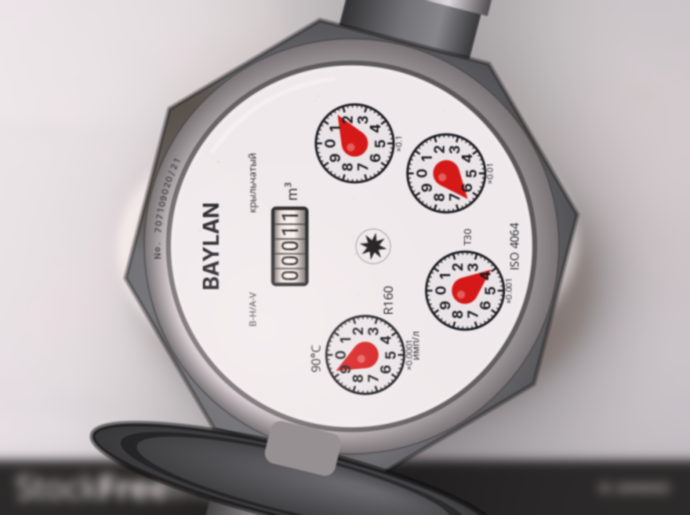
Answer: value=11.1639 unit=m³
